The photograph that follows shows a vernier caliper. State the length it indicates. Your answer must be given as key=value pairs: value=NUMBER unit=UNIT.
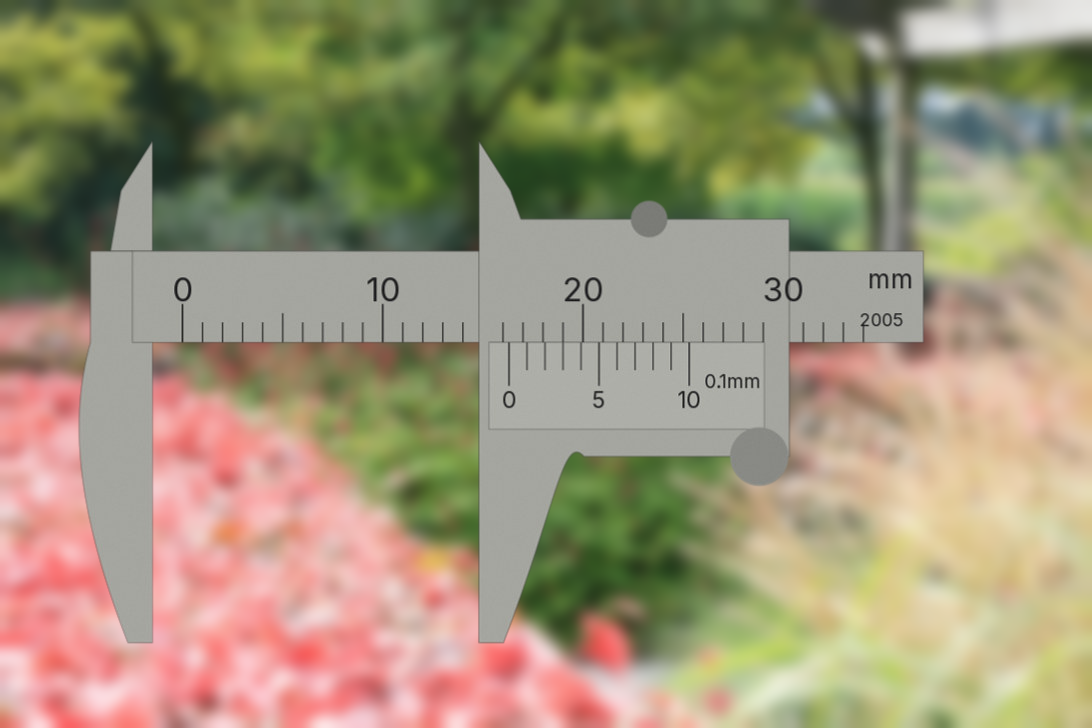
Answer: value=16.3 unit=mm
